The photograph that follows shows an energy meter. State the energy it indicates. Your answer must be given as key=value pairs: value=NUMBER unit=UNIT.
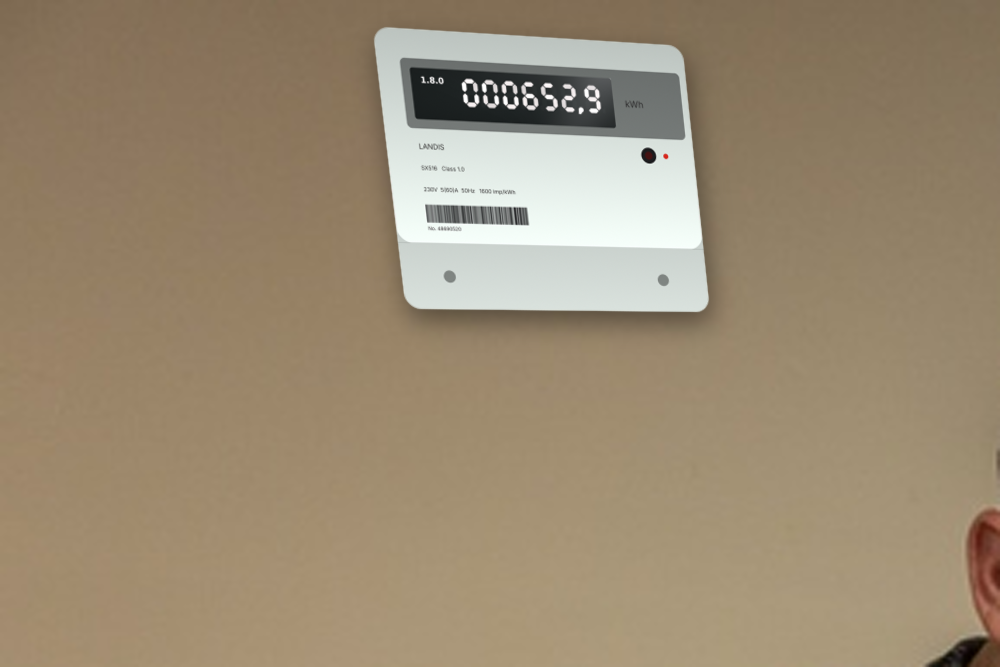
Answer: value=652.9 unit=kWh
